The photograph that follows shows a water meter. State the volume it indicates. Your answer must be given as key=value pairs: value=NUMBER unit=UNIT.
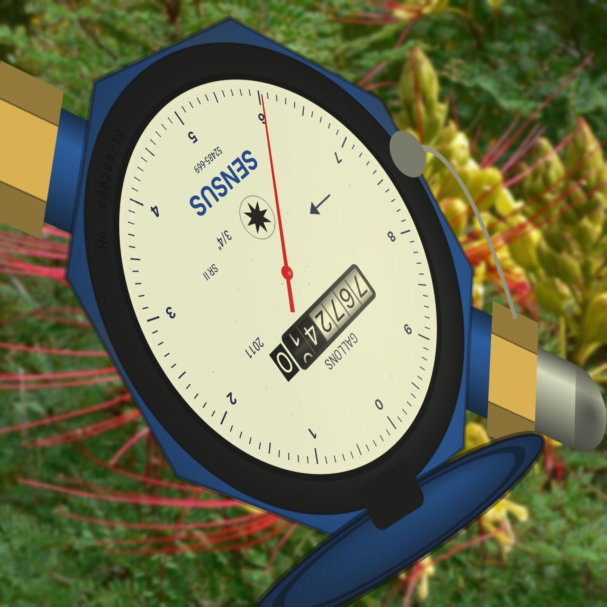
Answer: value=7672406.0 unit=gal
